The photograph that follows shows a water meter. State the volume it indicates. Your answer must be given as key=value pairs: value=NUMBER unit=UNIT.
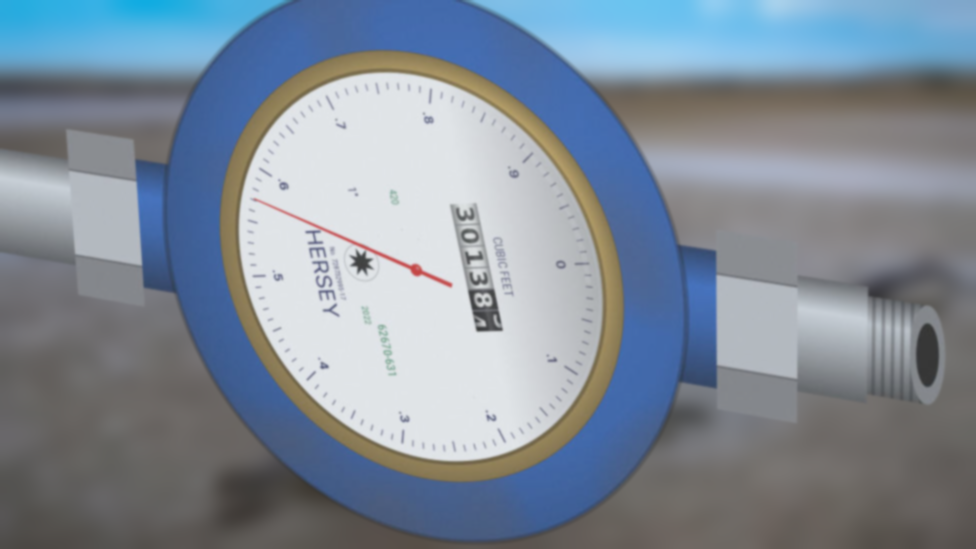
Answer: value=301383.57 unit=ft³
